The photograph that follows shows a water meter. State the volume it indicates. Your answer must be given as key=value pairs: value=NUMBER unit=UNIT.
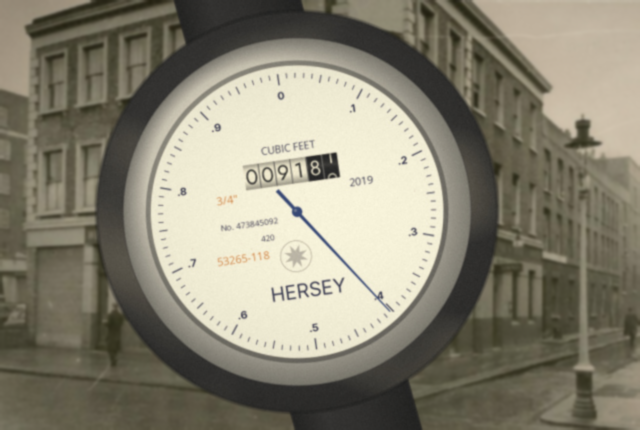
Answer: value=9181.40 unit=ft³
